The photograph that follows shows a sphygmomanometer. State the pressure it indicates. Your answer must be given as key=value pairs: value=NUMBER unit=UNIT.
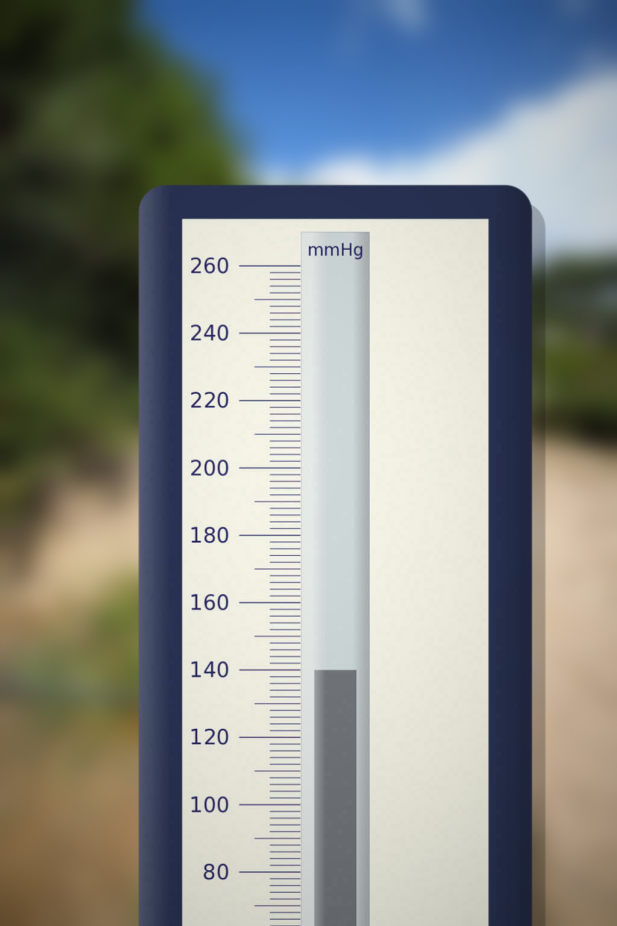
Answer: value=140 unit=mmHg
